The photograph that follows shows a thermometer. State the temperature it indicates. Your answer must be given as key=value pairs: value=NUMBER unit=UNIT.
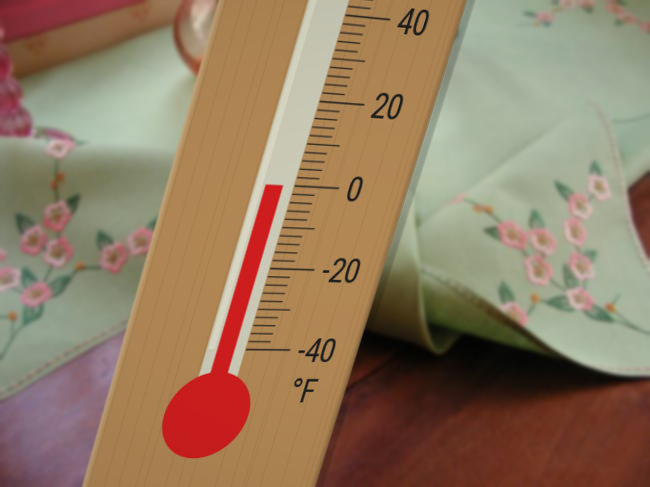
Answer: value=0 unit=°F
